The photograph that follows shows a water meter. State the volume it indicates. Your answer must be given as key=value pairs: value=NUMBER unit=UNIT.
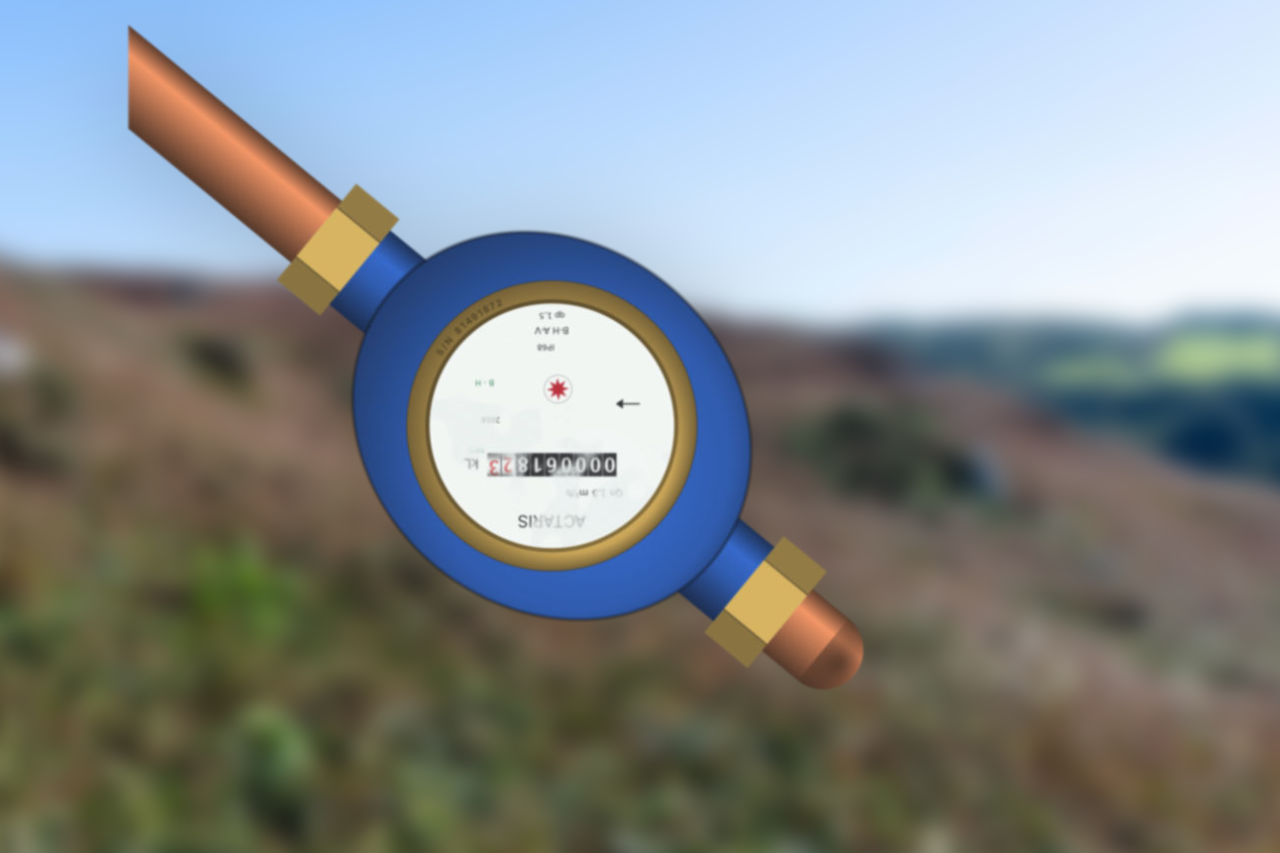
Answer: value=618.23 unit=kL
